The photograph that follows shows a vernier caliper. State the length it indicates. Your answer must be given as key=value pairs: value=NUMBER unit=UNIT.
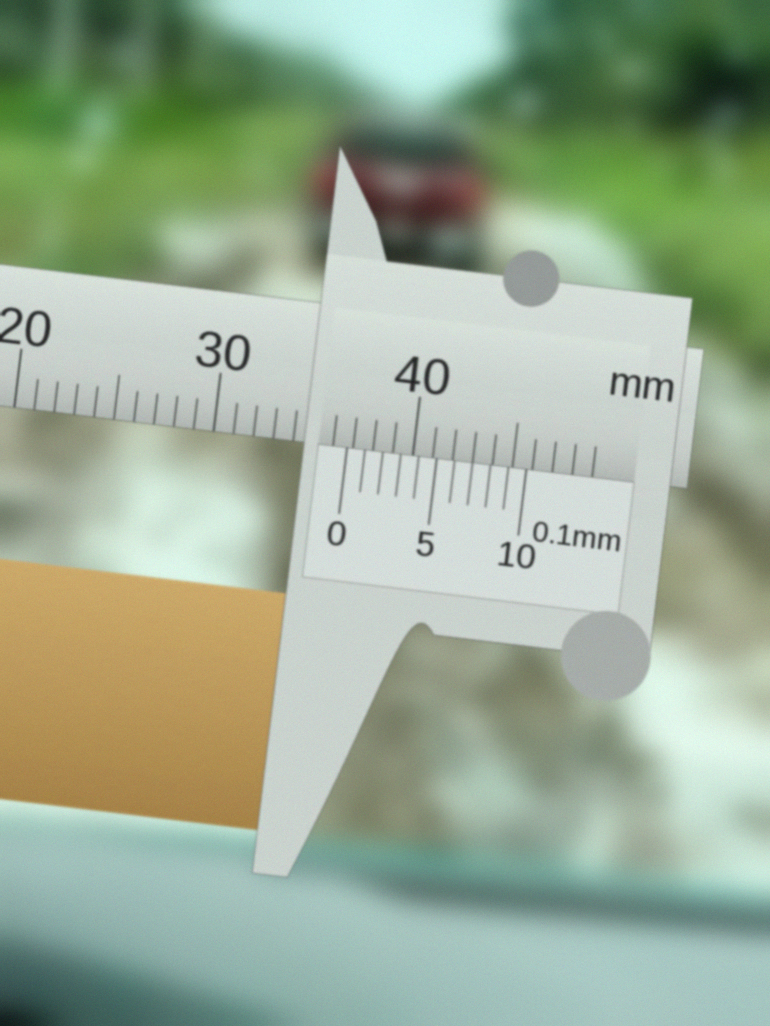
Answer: value=36.7 unit=mm
